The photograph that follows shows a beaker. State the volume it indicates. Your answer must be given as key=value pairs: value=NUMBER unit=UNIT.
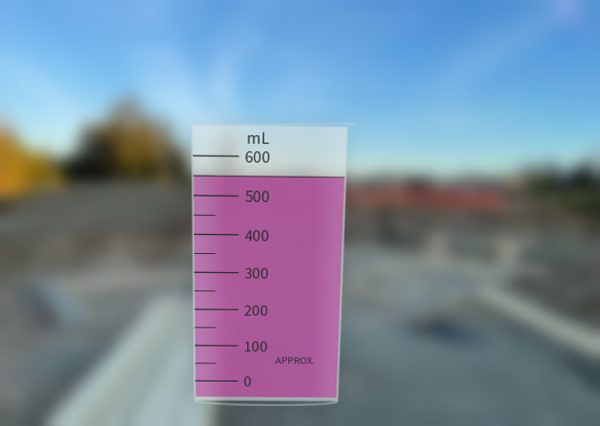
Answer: value=550 unit=mL
